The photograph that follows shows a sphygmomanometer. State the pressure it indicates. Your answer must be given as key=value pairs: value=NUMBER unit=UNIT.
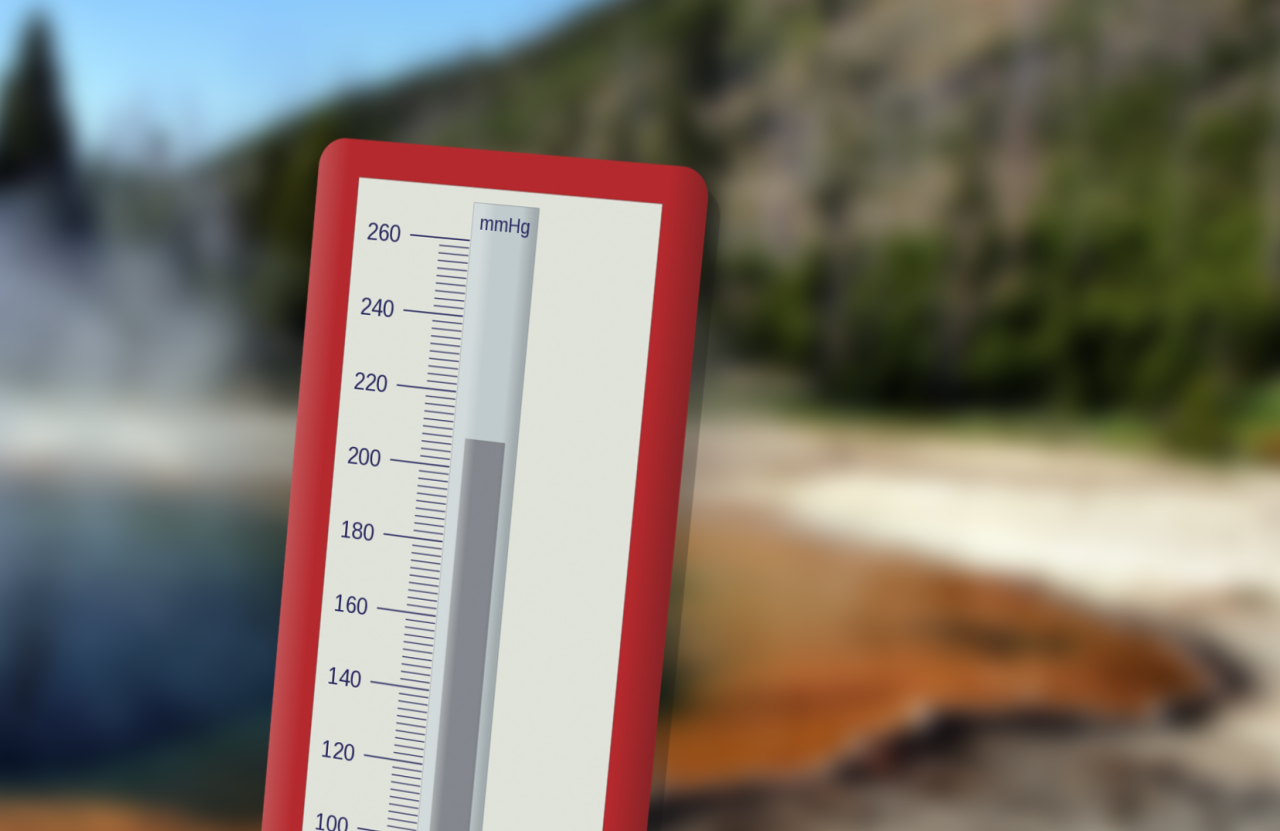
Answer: value=208 unit=mmHg
